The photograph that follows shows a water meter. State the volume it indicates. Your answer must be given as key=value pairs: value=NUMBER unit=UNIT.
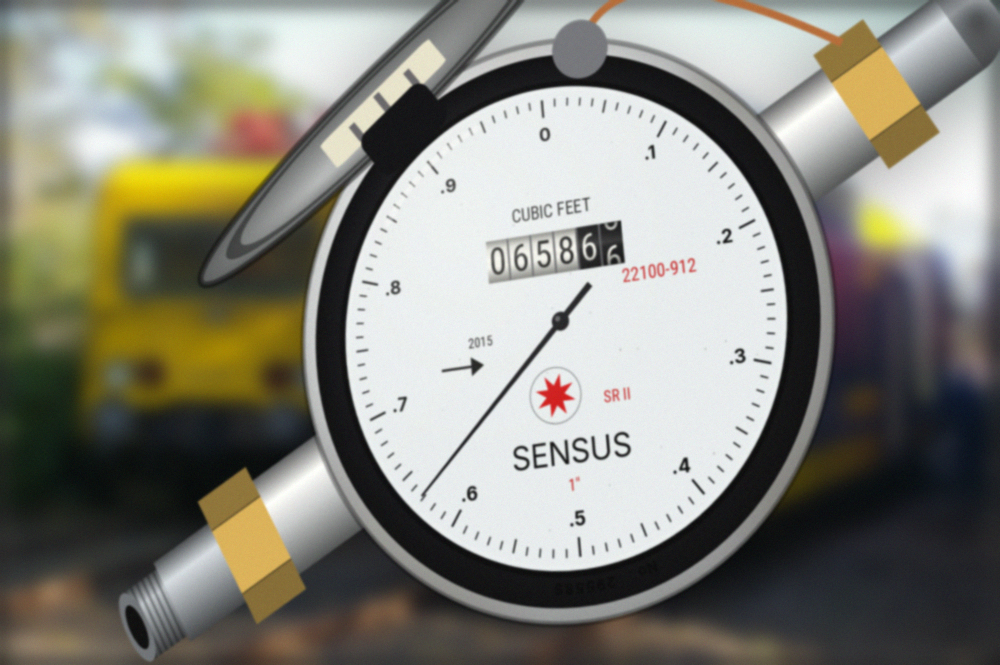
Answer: value=65865.63 unit=ft³
